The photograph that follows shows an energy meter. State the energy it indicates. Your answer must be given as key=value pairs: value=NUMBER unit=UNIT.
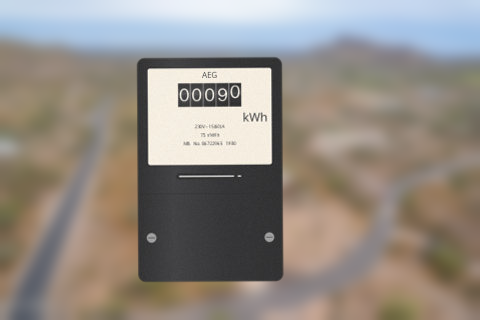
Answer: value=90 unit=kWh
